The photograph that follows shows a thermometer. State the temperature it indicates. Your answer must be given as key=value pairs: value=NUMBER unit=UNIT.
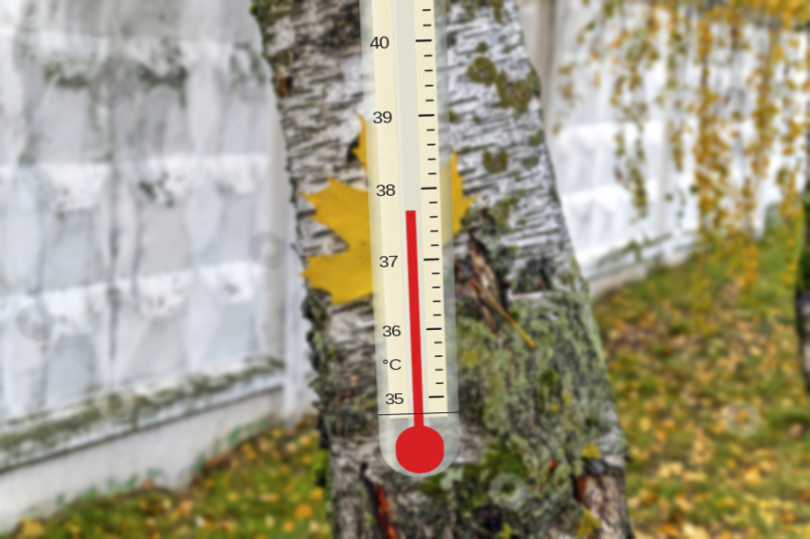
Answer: value=37.7 unit=°C
